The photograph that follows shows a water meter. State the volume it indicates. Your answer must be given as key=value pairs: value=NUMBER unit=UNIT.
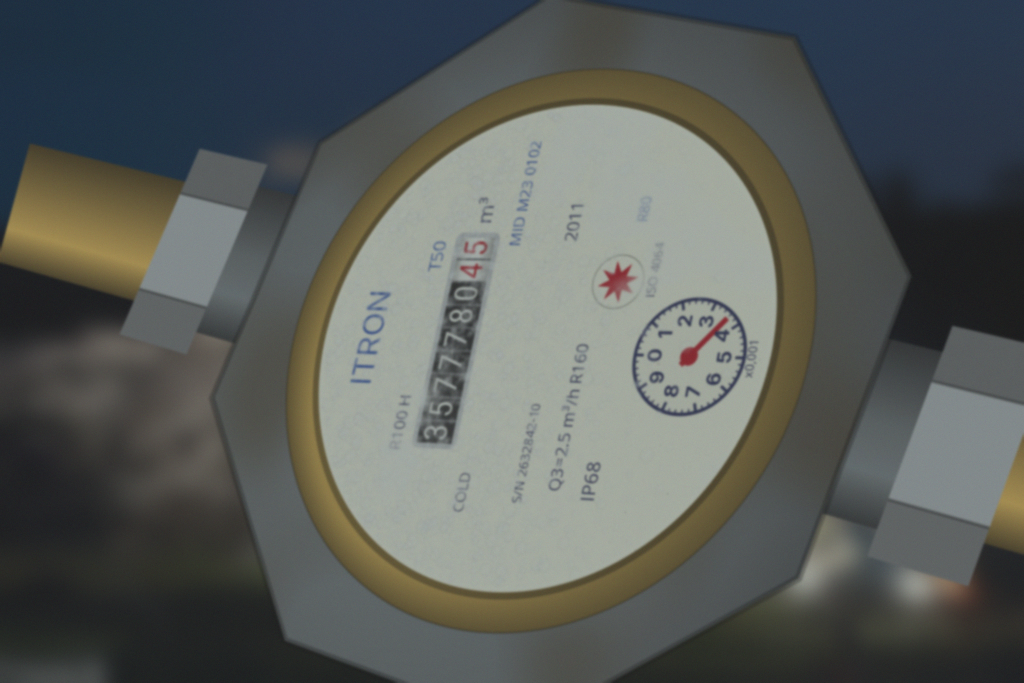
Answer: value=3577780.453 unit=m³
